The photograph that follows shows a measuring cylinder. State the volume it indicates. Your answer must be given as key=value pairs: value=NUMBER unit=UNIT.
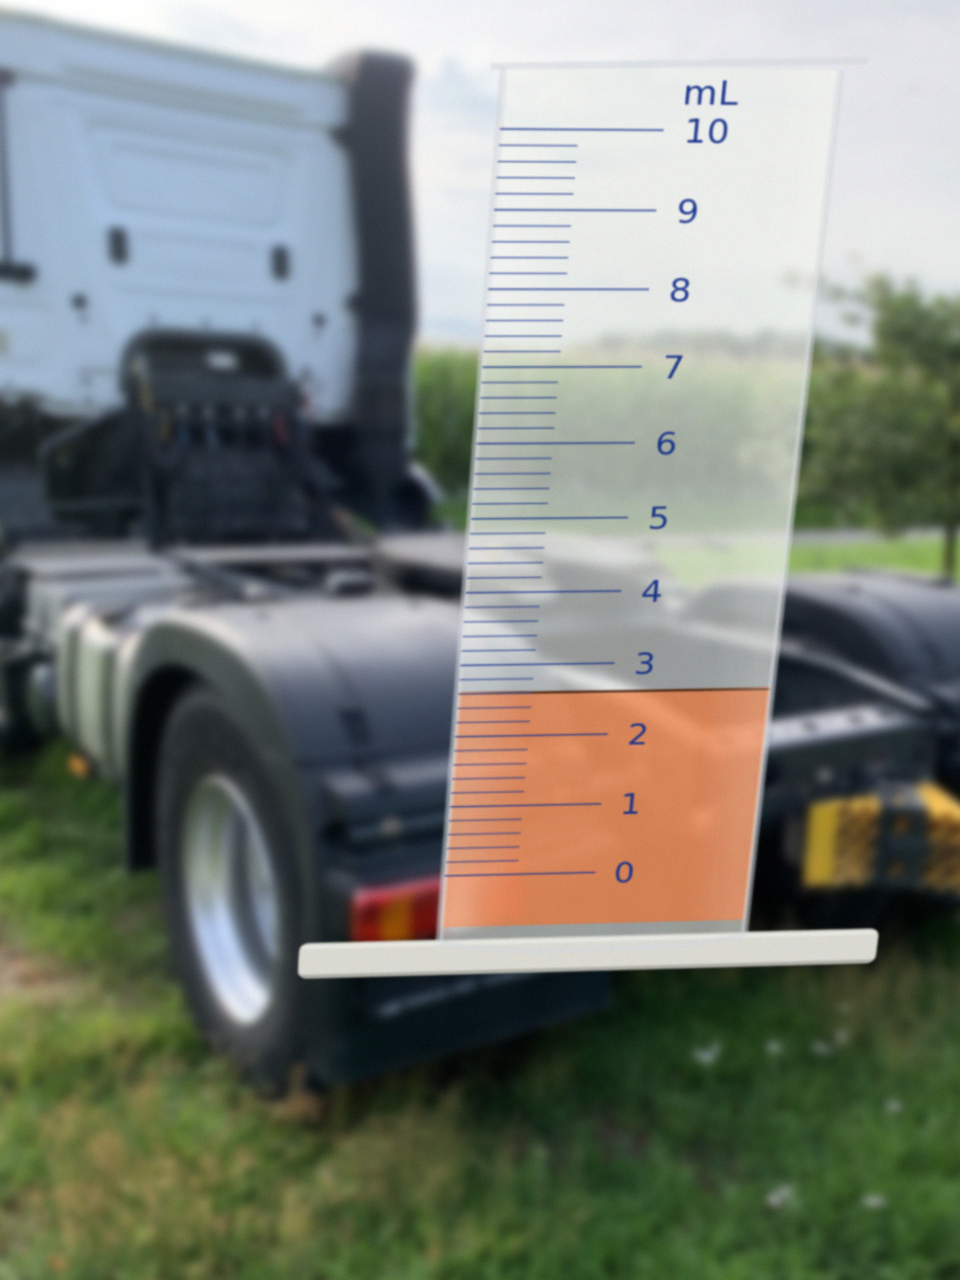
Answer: value=2.6 unit=mL
